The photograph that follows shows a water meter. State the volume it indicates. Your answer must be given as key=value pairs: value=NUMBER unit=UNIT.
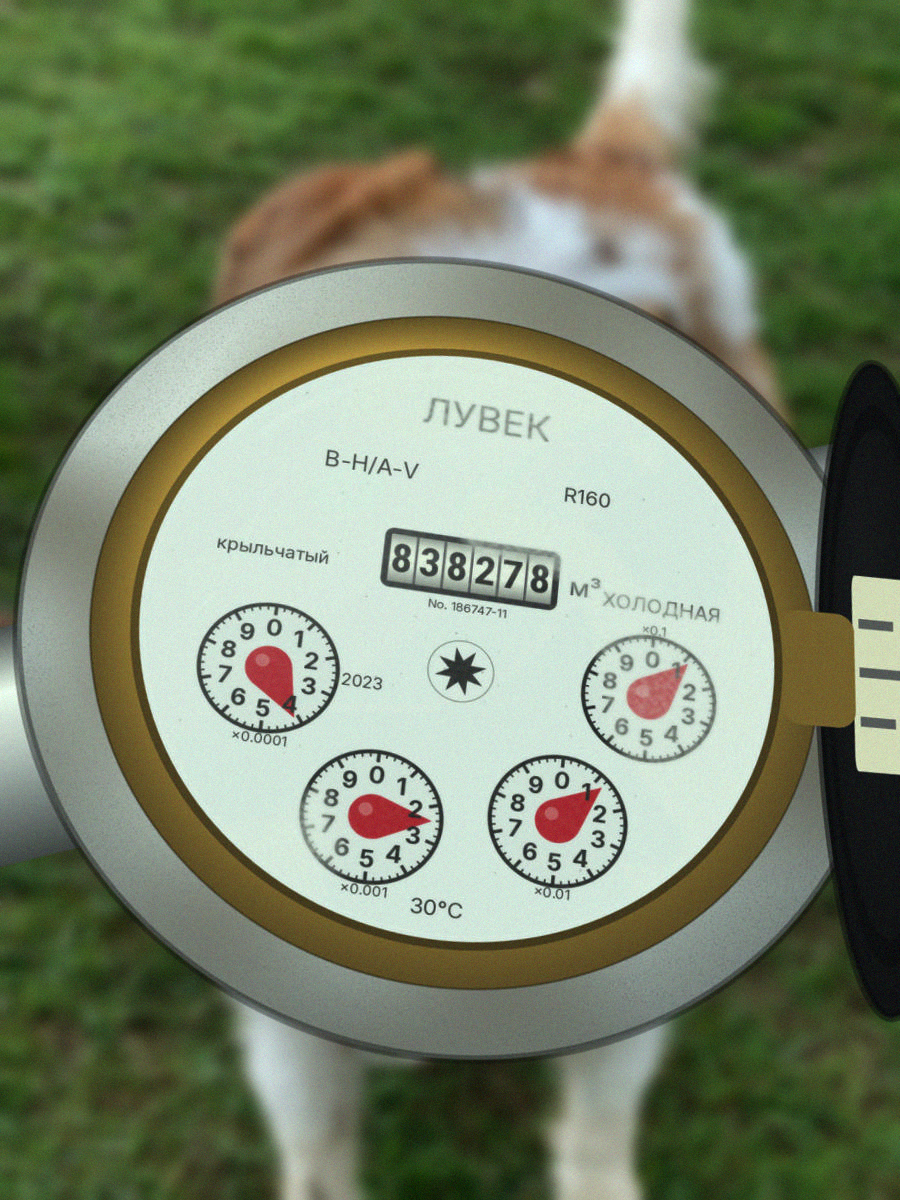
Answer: value=838278.1124 unit=m³
